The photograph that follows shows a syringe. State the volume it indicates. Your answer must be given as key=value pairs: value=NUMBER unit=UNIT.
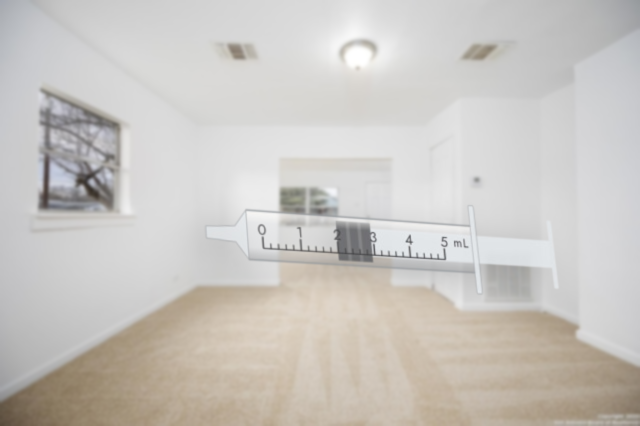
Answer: value=2 unit=mL
